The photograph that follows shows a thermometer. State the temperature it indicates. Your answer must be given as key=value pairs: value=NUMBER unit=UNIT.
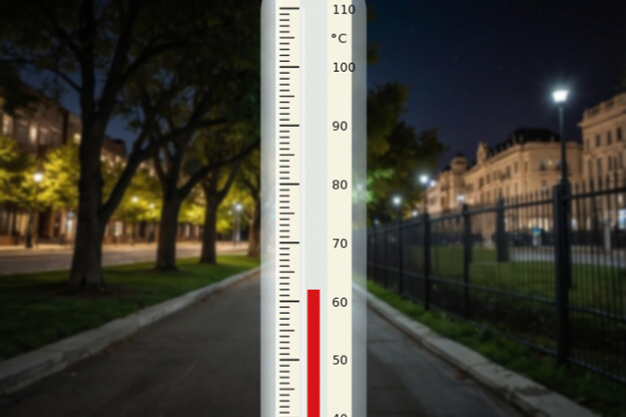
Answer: value=62 unit=°C
